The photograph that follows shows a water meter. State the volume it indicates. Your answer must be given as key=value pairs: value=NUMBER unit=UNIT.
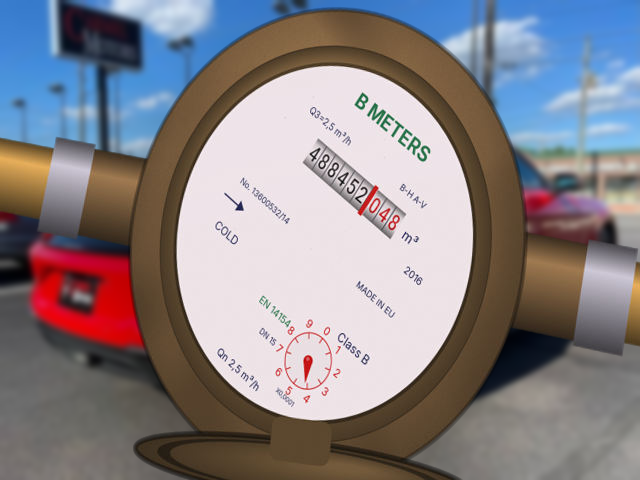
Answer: value=488452.0484 unit=m³
